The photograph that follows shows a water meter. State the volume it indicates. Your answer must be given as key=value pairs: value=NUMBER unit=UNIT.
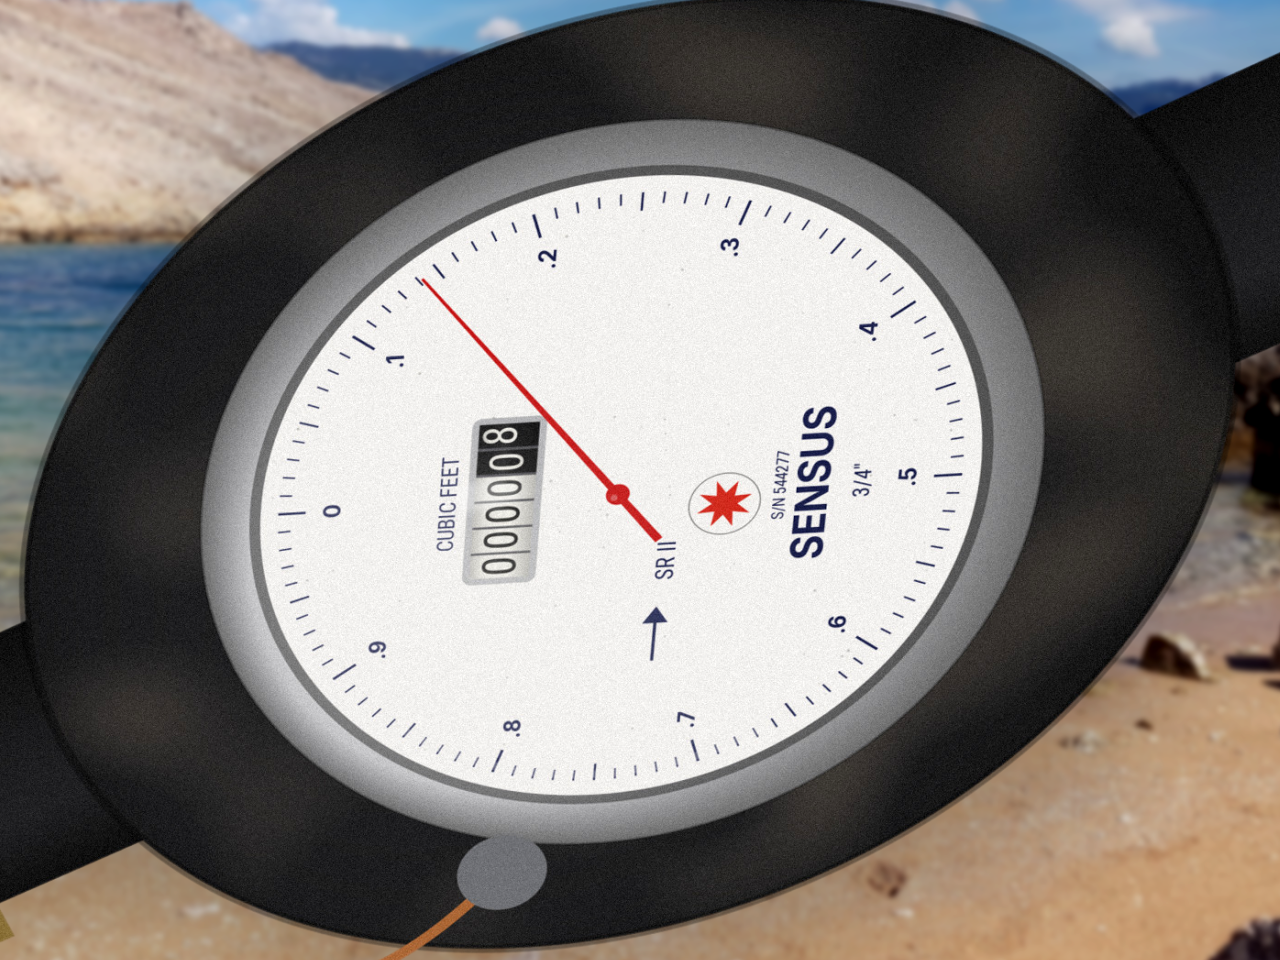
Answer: value=8.14 unit=ft³
